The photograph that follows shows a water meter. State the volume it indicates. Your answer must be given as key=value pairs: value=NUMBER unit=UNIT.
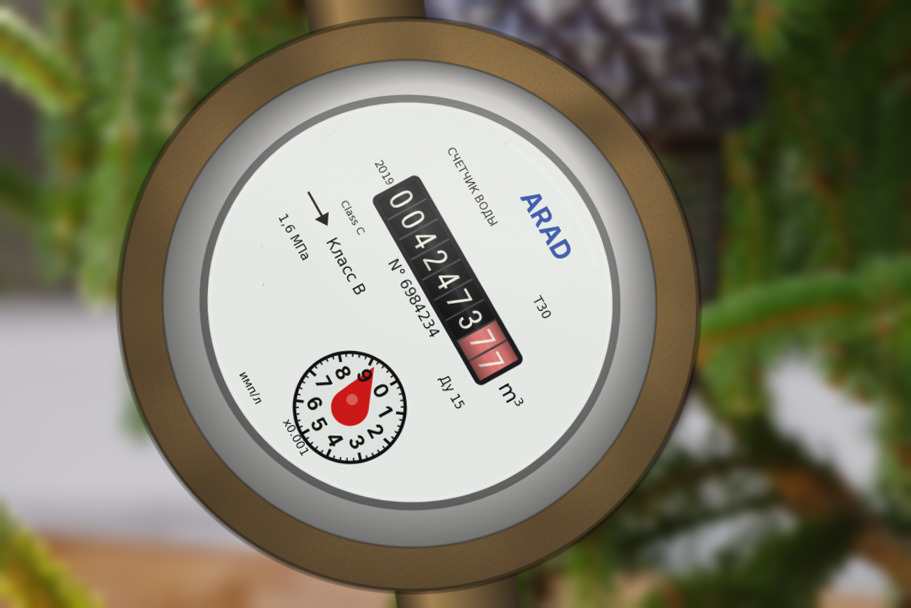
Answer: value=42473.769 unit=m³
